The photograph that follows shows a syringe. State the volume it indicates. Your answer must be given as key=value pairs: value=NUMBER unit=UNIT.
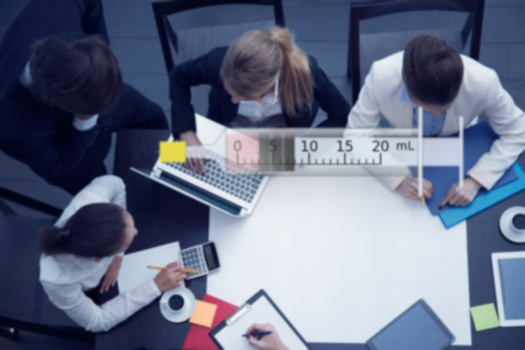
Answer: value=3 unit=mL
